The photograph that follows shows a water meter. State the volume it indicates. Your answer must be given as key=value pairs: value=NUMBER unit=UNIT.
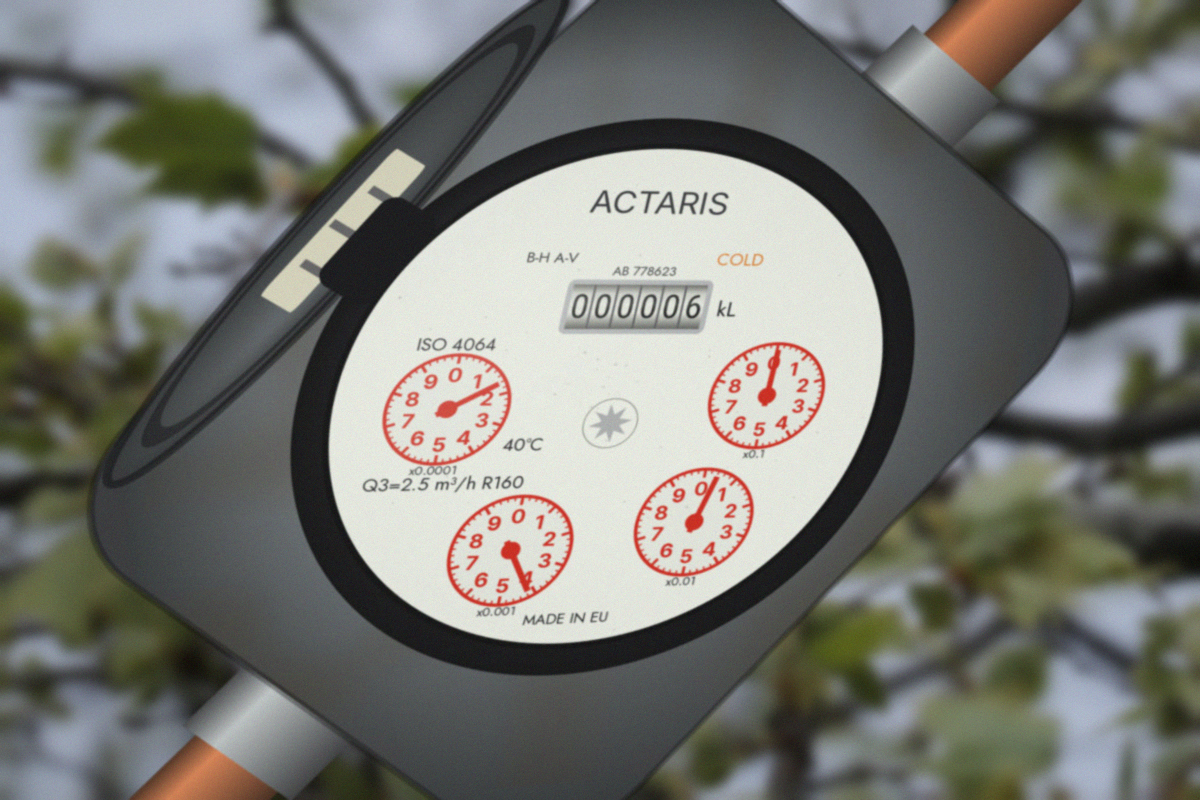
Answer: value=6.0041 unit=kL
